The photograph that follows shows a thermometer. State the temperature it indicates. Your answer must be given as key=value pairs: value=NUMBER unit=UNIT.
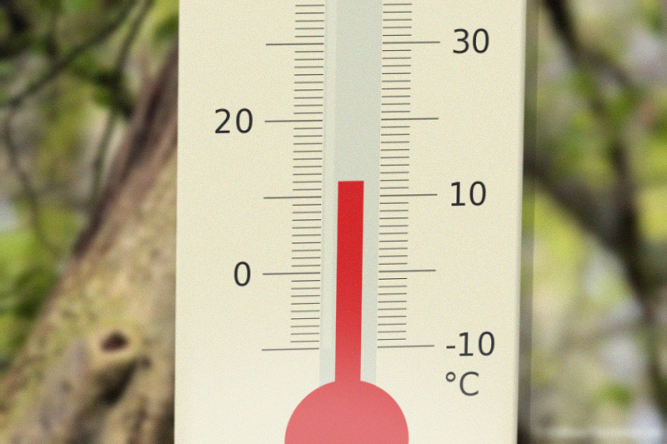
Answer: value=12 unit=°C
